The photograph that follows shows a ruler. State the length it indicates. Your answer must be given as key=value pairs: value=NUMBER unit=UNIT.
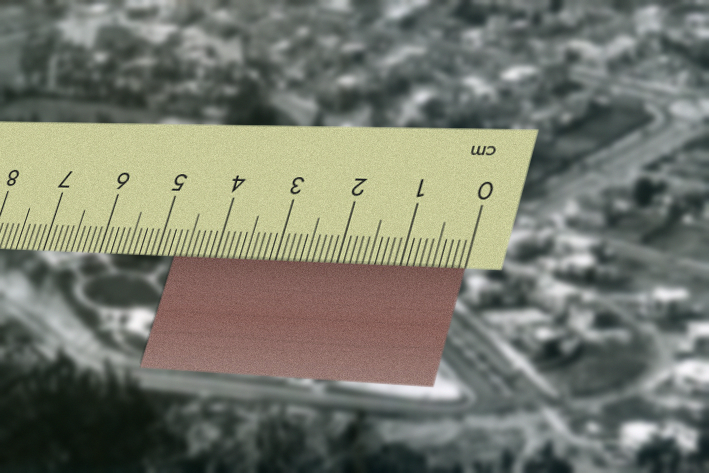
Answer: value=4.7 unit=cm
